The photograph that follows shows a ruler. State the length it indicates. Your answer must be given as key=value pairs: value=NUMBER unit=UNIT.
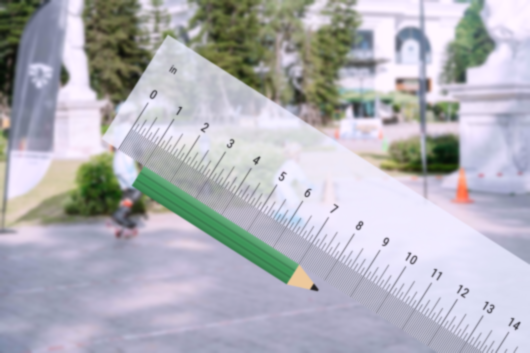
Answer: value=7 unit=in
